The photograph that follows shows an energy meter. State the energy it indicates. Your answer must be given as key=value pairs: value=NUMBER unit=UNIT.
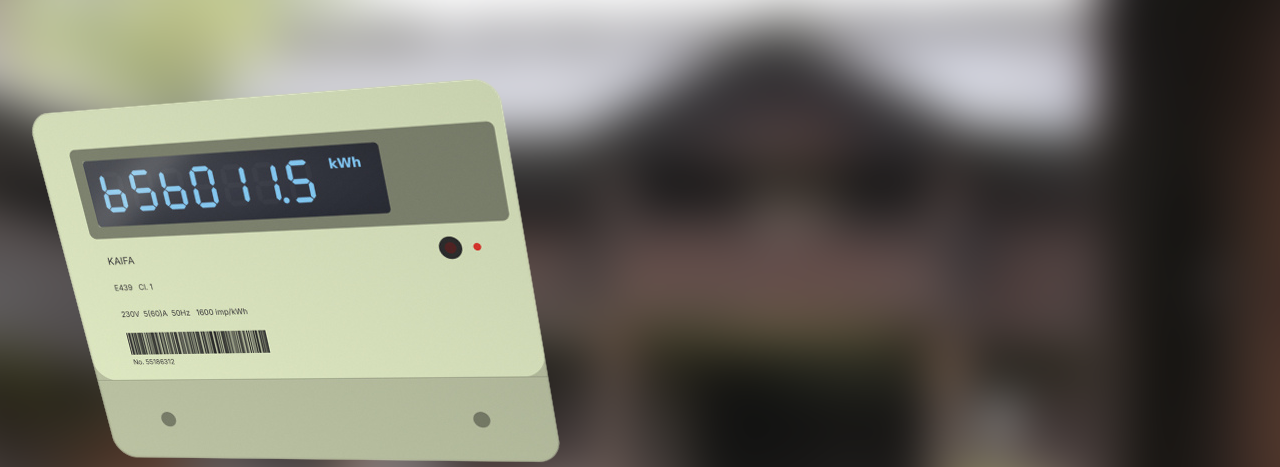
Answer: value=656011.5 unit=kWh
